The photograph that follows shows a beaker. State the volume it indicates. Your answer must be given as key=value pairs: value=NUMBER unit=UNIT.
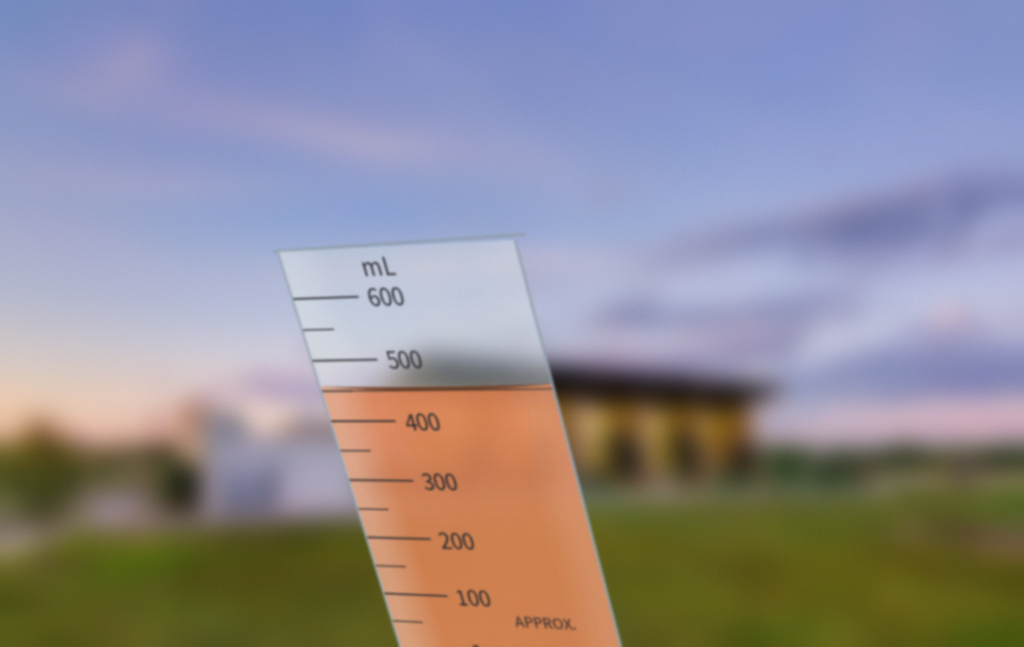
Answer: value=450 unit=mL
